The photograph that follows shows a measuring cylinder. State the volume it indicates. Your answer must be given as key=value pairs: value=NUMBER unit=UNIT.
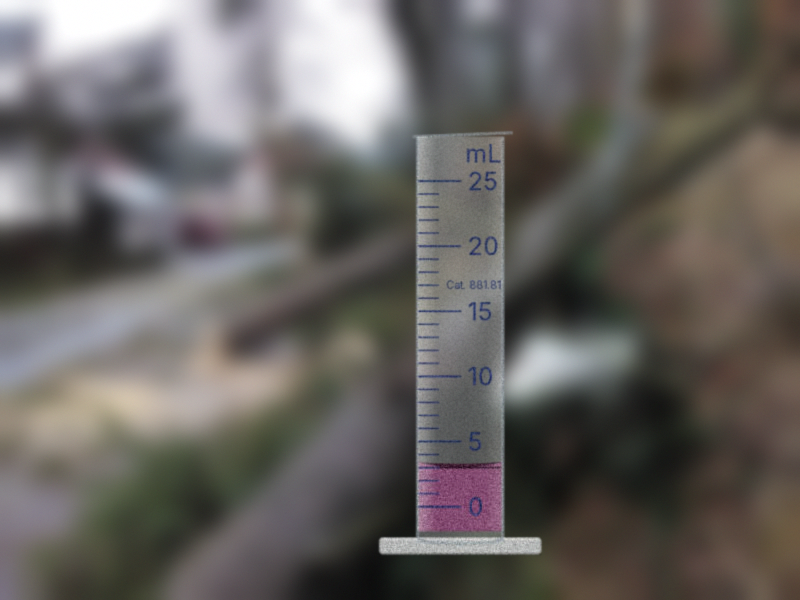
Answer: value=3 unit=mL
